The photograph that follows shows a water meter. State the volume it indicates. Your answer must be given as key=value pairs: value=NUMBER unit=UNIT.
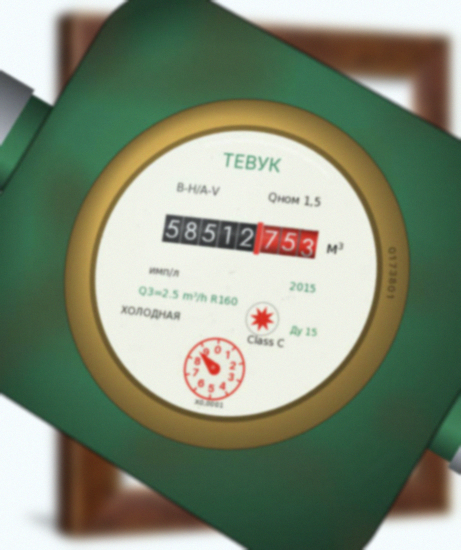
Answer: value=58512.7528 unit=m³
